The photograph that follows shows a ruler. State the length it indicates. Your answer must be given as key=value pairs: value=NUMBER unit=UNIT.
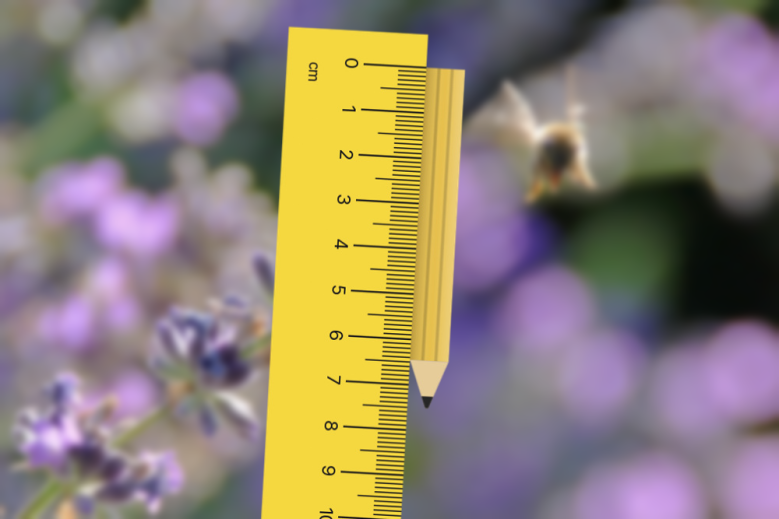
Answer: value=7.5 unit=cm
